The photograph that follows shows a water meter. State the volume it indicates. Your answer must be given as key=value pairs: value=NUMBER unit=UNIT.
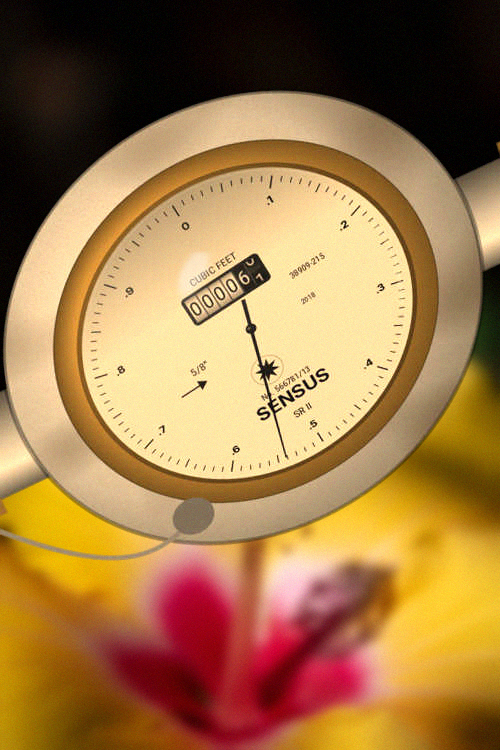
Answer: value=60.54 unit=ft³
